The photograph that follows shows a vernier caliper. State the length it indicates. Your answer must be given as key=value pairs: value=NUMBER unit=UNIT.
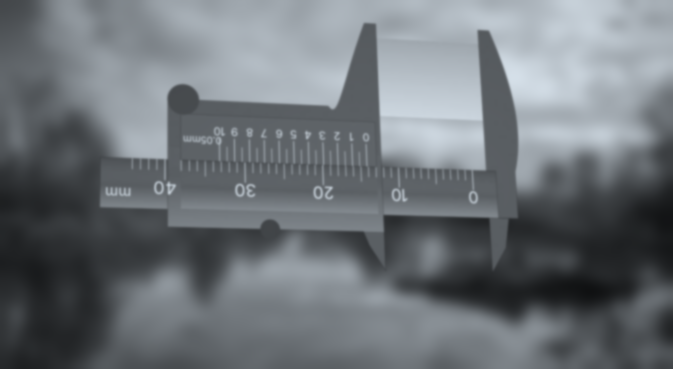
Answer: value=14.2 unit=mm
